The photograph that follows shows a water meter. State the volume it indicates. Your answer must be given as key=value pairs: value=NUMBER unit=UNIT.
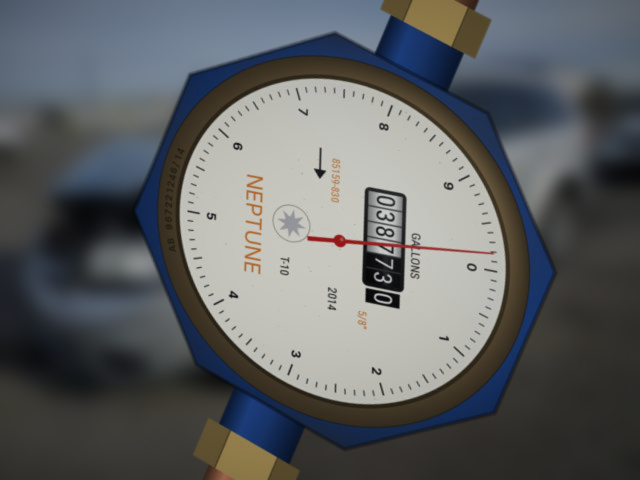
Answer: value=387729.8 unit=gal
